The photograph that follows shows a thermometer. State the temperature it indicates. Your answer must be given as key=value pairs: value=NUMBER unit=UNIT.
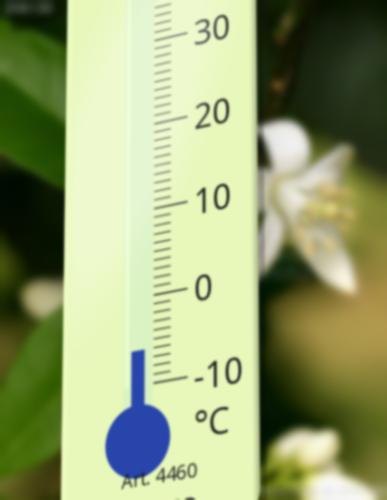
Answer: value=-6 unit=°C
